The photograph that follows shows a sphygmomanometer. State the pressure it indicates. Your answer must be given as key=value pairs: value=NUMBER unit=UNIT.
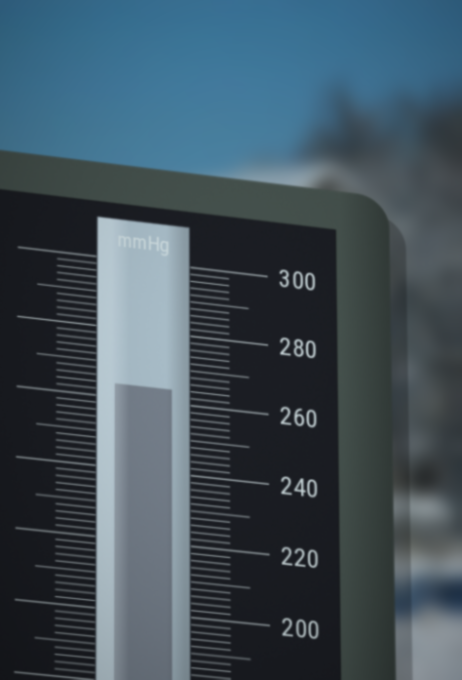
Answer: value=264 unit=mmHg
